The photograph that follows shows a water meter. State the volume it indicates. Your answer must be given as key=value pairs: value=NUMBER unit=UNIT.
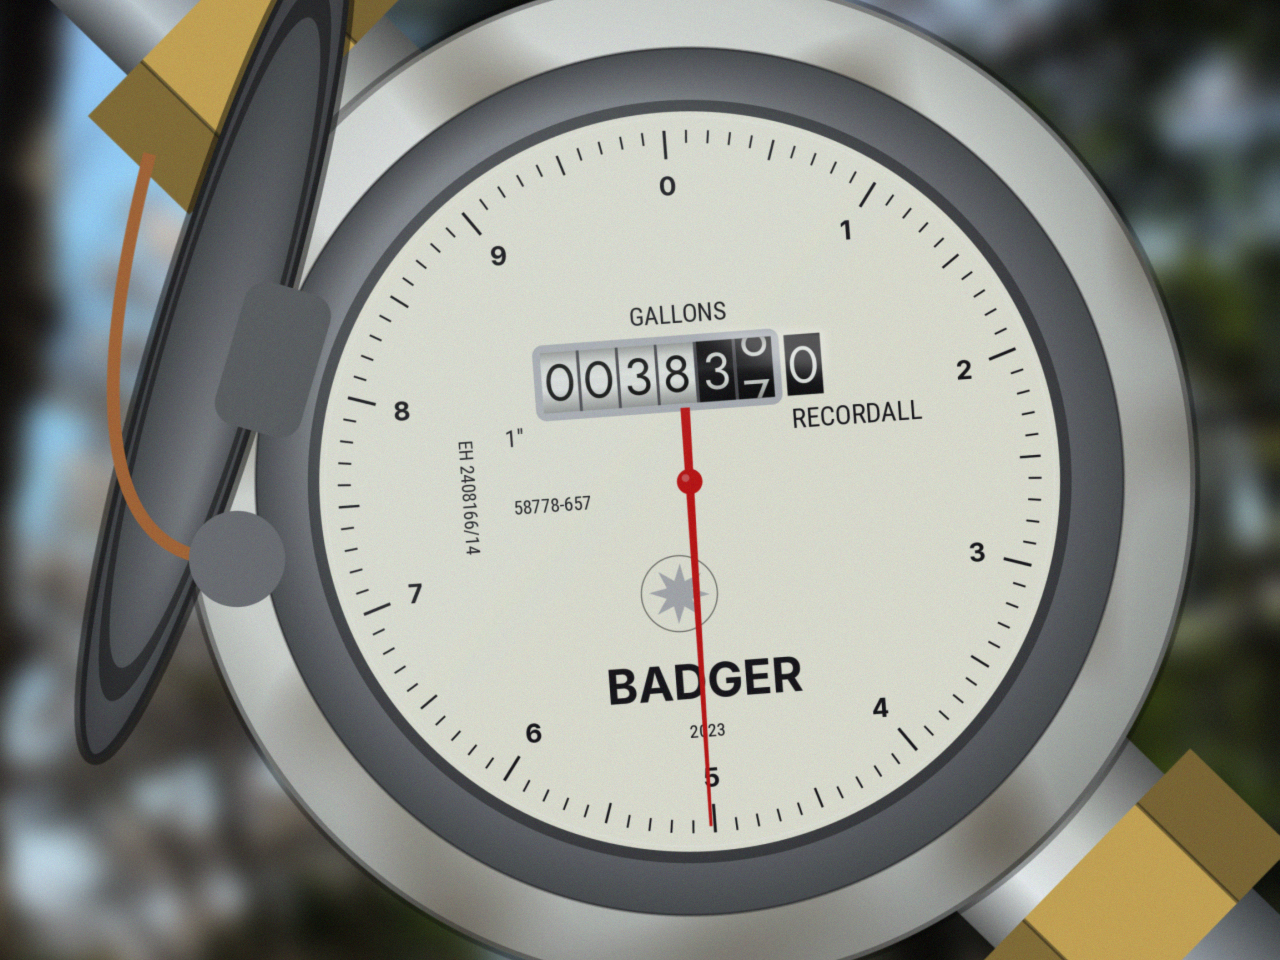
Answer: value=38365.0 unit=gal
